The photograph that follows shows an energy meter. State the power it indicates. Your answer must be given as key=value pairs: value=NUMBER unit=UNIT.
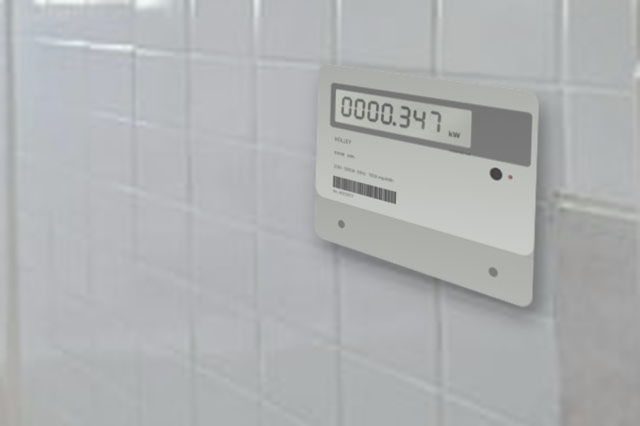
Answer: value=0.347 unit=kW
